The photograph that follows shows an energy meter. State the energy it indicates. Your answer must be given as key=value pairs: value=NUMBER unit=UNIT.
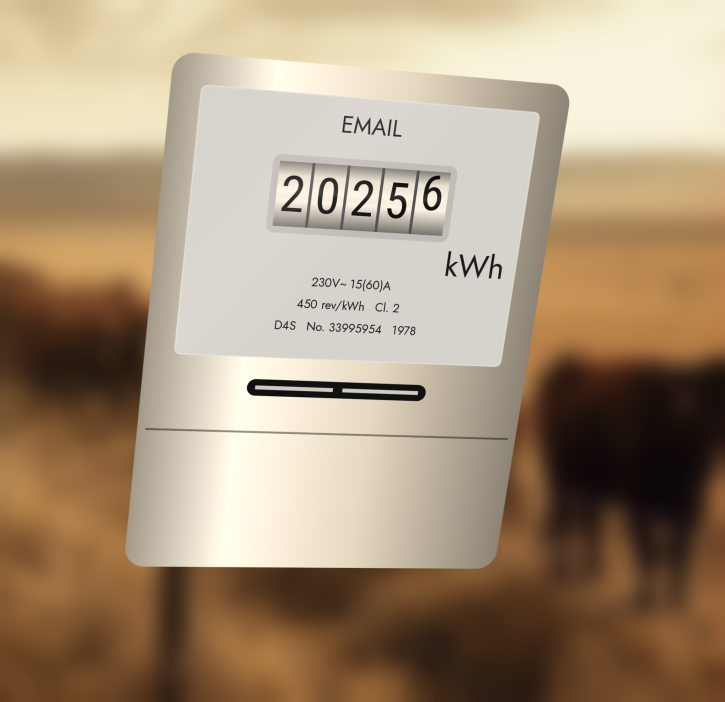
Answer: value=20256 unit=kWh
